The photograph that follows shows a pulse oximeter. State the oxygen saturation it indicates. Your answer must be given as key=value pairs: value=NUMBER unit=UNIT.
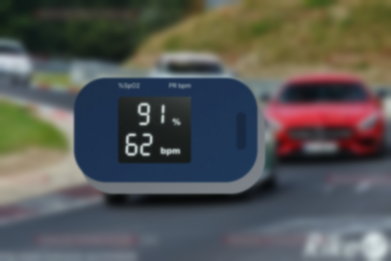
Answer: value=91 unit=%
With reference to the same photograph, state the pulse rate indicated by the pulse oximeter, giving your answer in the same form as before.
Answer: value=62 unit=bpm
